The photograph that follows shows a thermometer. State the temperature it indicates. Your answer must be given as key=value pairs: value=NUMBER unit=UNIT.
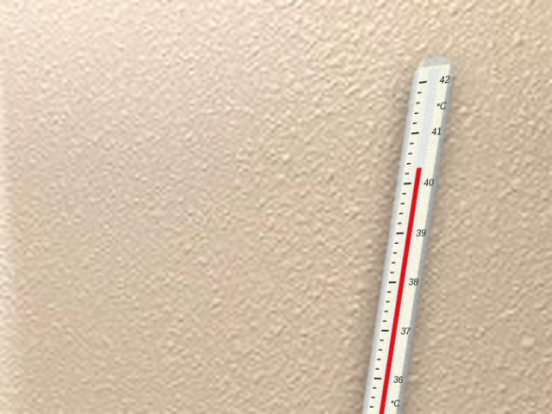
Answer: value=40.3 unit=°C
